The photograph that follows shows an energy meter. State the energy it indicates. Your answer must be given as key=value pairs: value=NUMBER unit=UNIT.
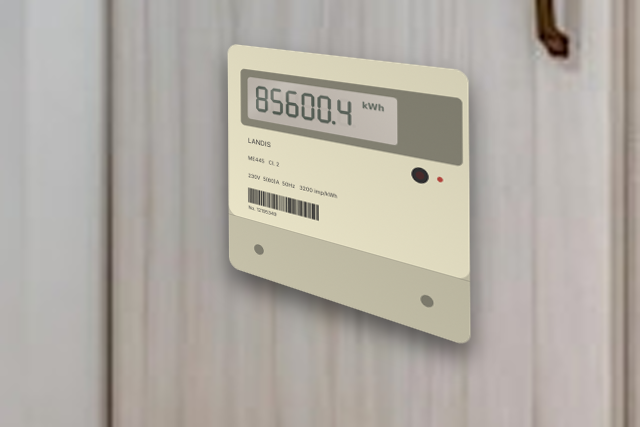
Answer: value=85600.4 unit=kWh
